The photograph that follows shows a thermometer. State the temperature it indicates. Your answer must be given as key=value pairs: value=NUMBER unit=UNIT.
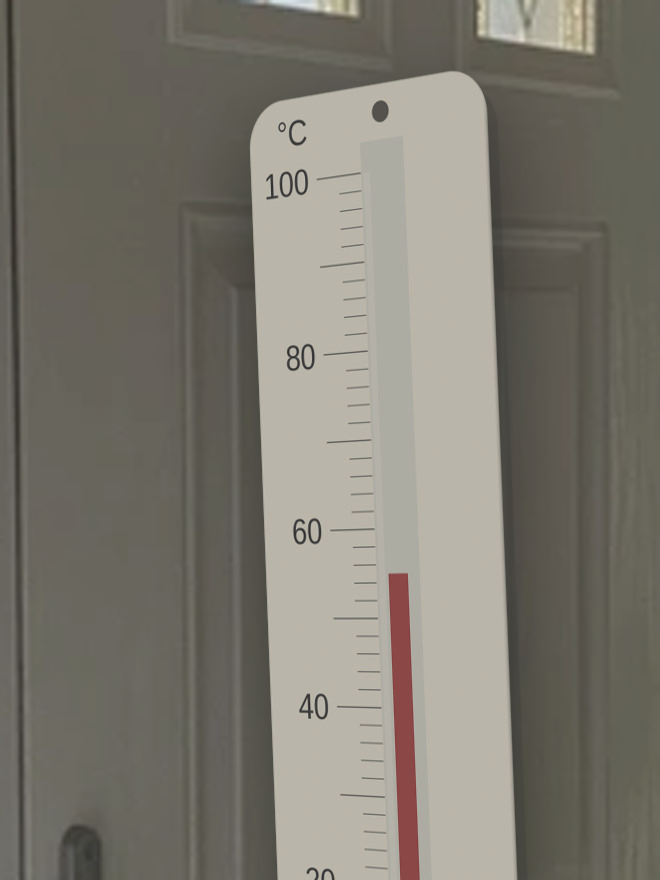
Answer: value=55 unit=°C
